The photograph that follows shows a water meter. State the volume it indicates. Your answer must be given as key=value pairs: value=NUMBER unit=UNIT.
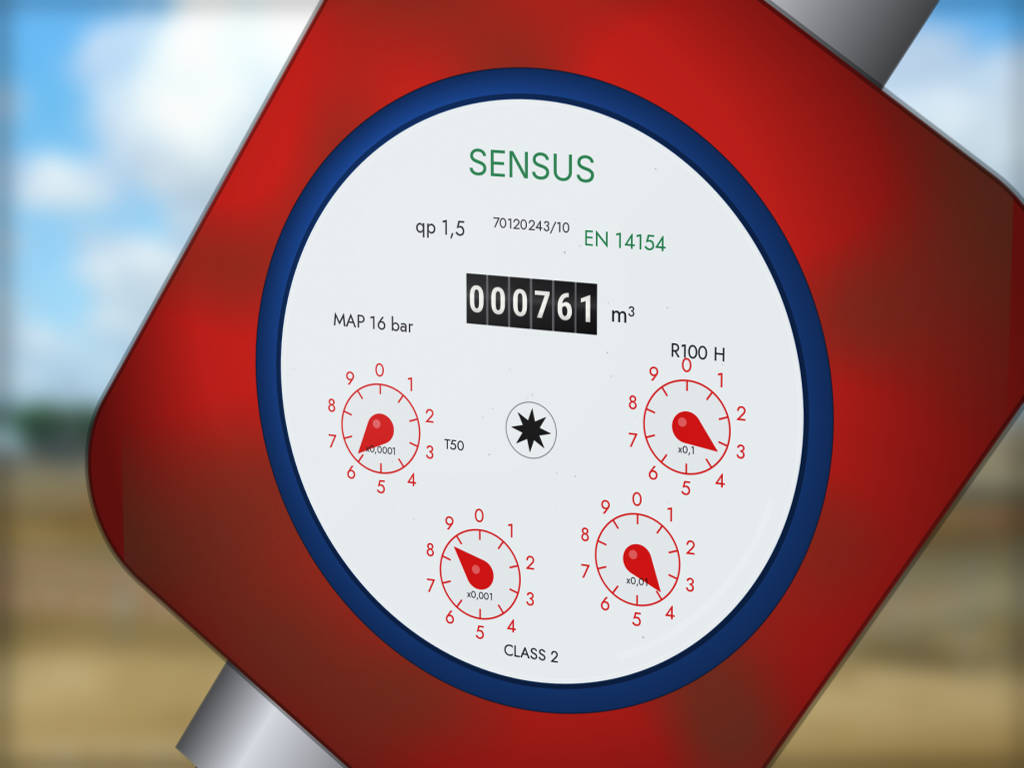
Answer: value=761.3386 unit=m³
